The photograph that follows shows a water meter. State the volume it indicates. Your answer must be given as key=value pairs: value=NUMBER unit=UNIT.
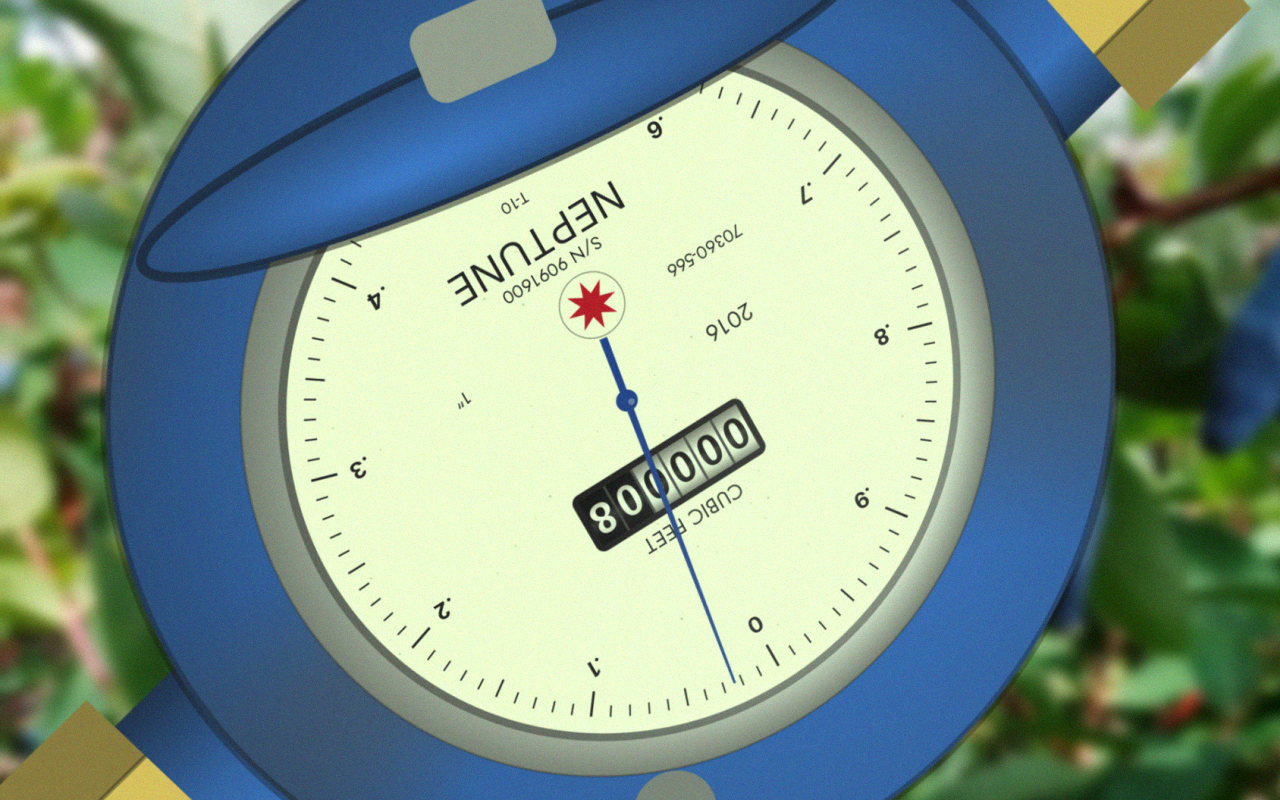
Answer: value=8.02 unit=ft³
